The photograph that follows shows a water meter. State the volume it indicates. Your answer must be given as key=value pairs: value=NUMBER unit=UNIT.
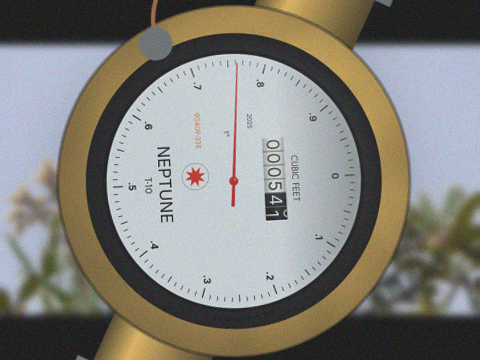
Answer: value=540.76 unit=ft³
